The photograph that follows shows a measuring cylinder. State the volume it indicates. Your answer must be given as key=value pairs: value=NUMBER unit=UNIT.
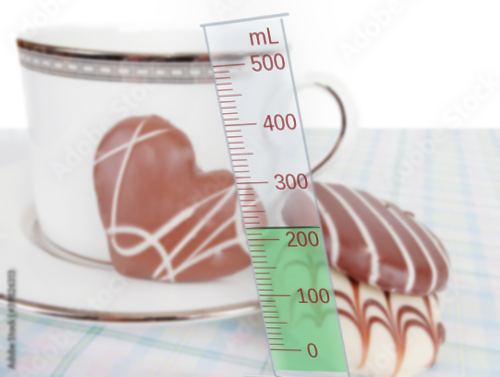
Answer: value=220 unit=mL
